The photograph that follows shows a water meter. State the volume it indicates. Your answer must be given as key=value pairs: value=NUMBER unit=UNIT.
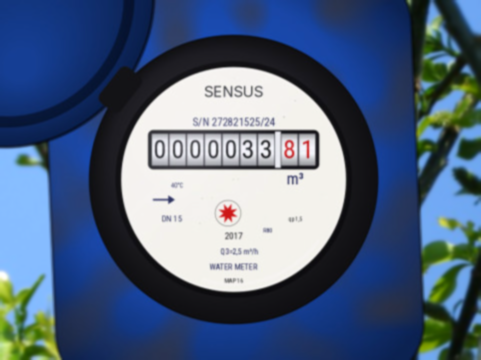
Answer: value=33.81 unit=m³
